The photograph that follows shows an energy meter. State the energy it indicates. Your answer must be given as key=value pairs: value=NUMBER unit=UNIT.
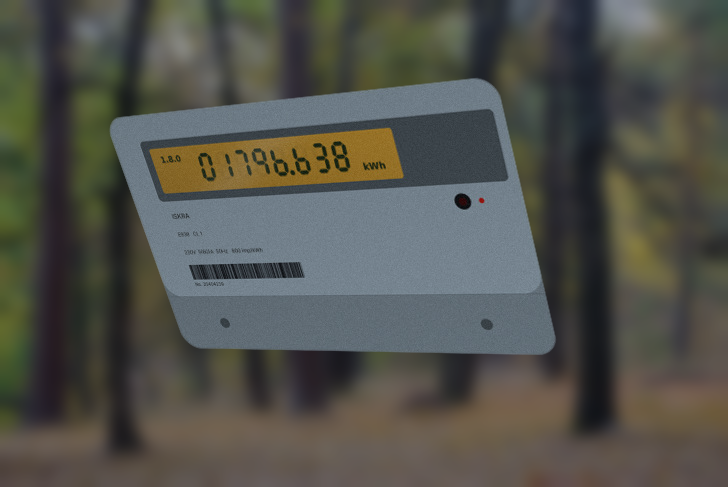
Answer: value=1796.638 unit=kWh
